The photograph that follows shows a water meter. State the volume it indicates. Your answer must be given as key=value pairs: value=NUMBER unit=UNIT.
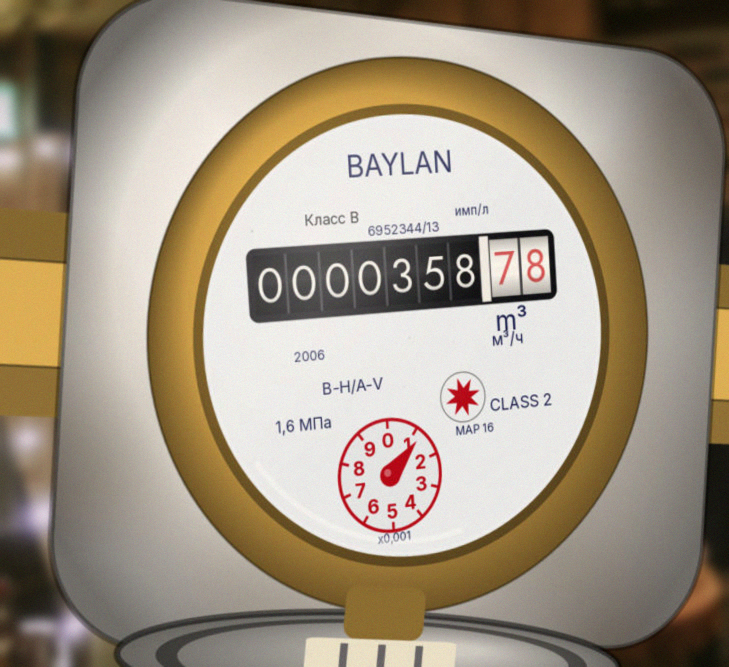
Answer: value=358.781 unit=m³
